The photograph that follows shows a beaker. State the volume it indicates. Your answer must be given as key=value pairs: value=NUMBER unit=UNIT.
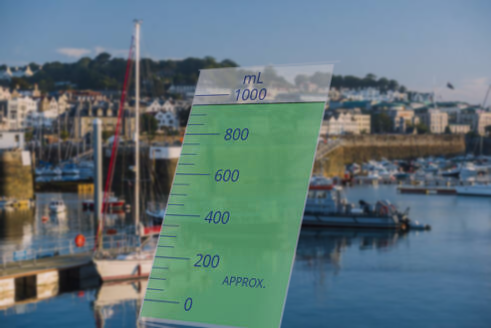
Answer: value=950 unit=mL
